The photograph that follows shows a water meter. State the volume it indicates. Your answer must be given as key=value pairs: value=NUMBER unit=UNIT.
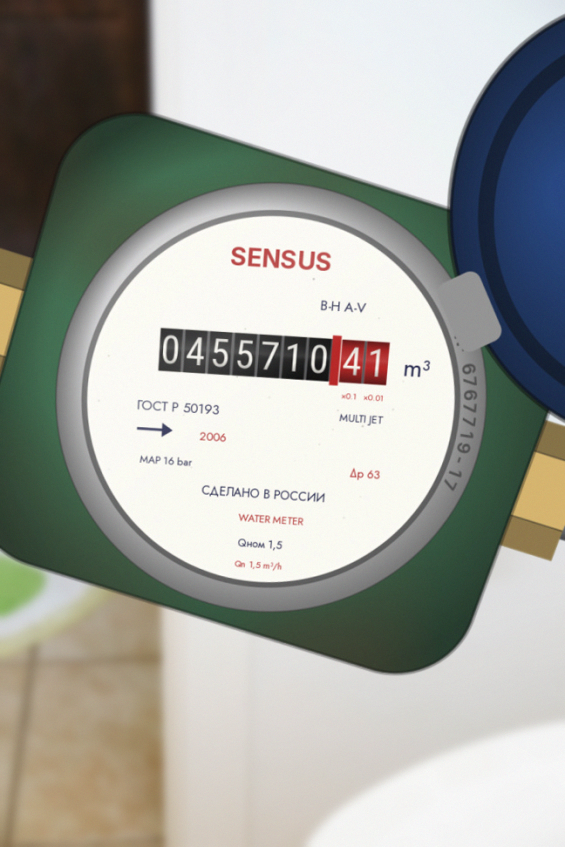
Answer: value=455710.41 unit=m³
